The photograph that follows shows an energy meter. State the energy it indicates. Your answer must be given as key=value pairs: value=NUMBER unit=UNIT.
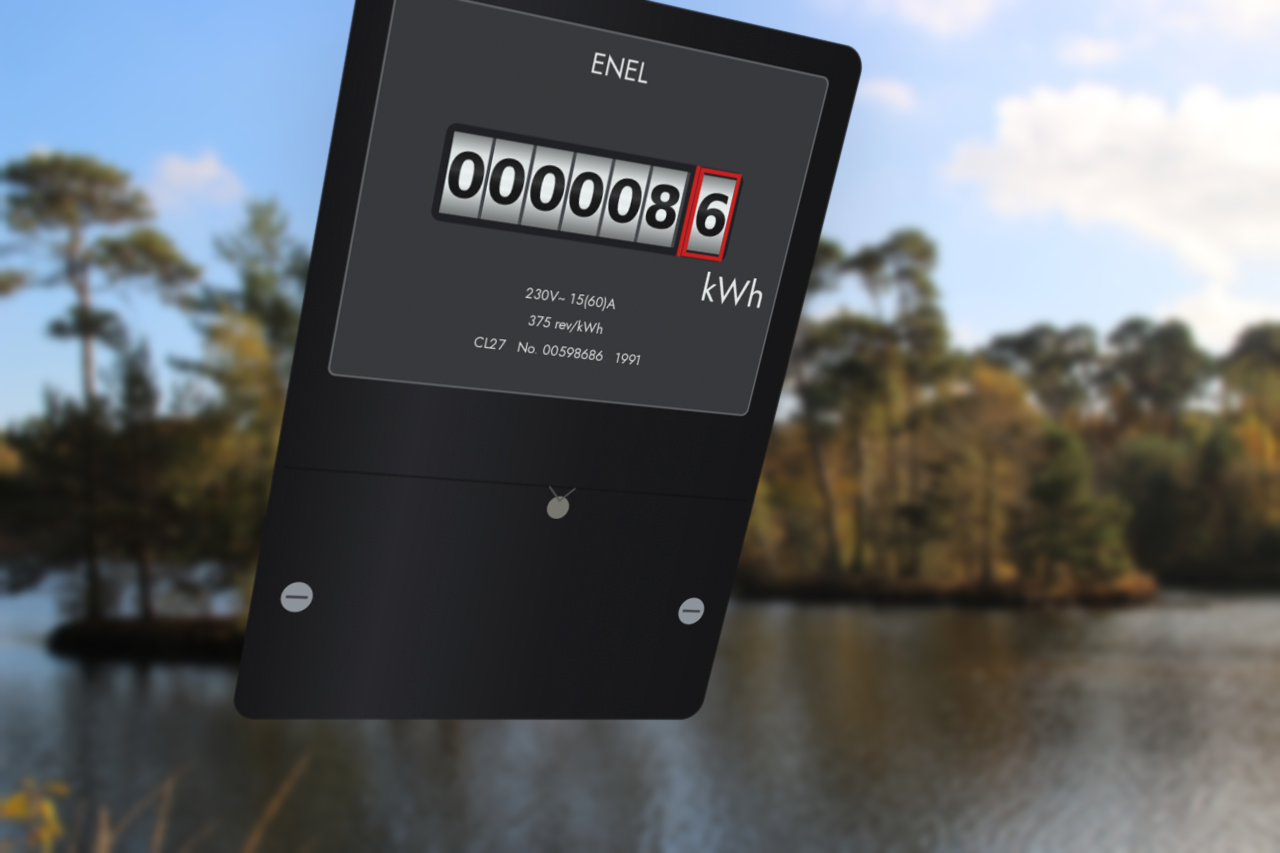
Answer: value=8.6 unit=kWh
